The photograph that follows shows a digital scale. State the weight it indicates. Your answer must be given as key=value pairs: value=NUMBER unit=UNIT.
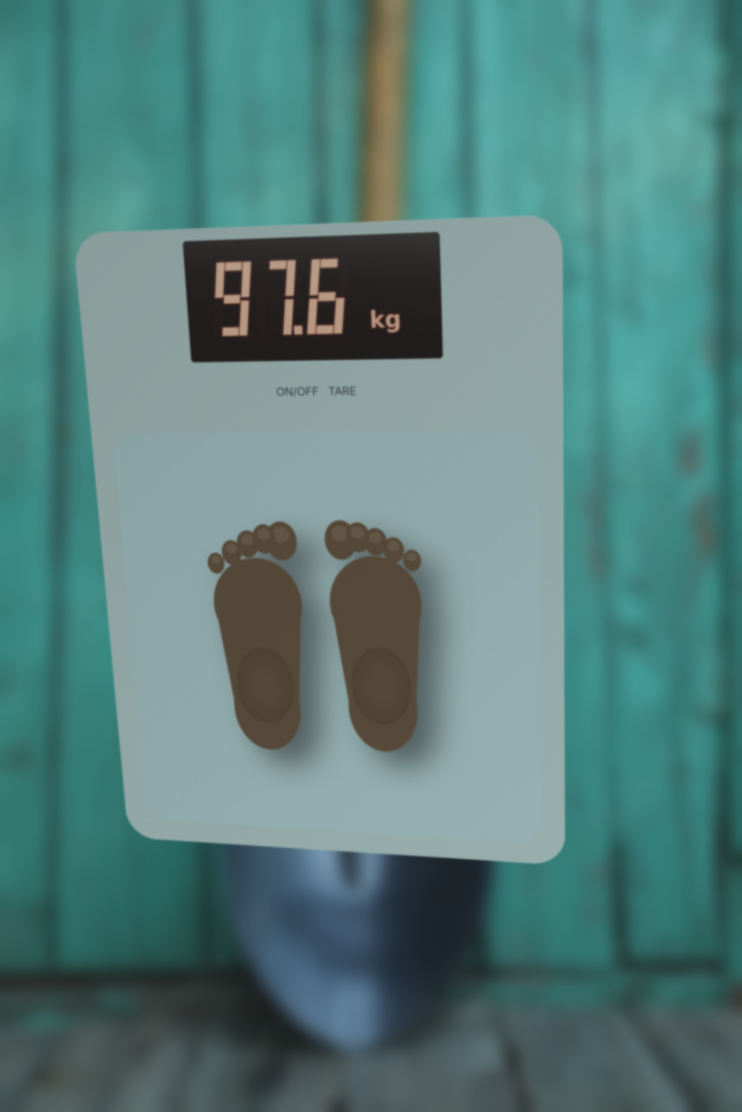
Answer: value=97.6 unit=kg
